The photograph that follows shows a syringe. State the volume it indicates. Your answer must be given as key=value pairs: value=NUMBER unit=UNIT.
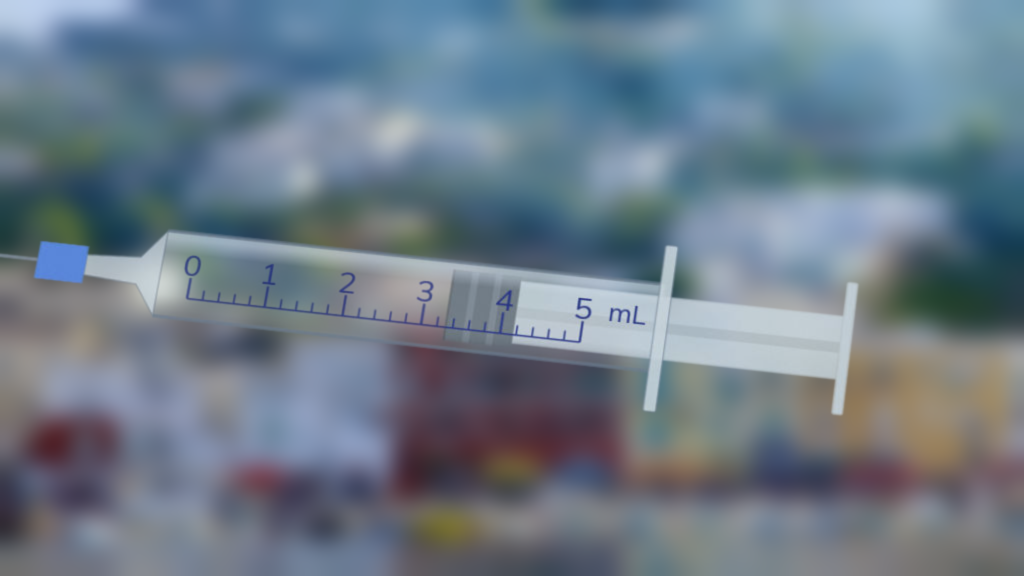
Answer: value=3.3 unit=mL
